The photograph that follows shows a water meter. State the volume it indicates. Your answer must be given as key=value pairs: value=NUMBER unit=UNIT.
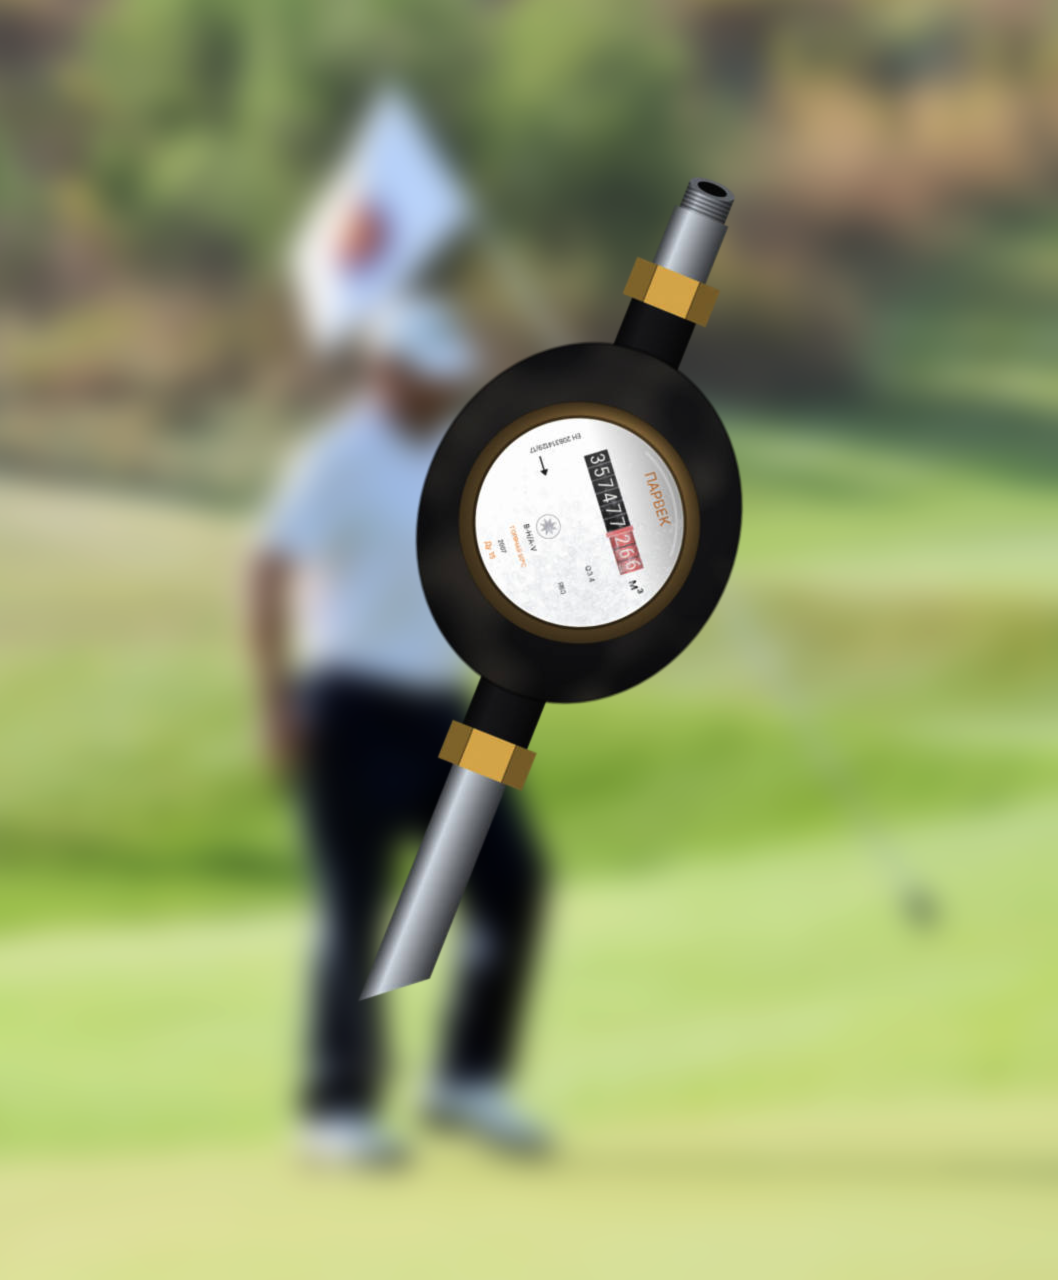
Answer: value=357477.266 unit=m³
